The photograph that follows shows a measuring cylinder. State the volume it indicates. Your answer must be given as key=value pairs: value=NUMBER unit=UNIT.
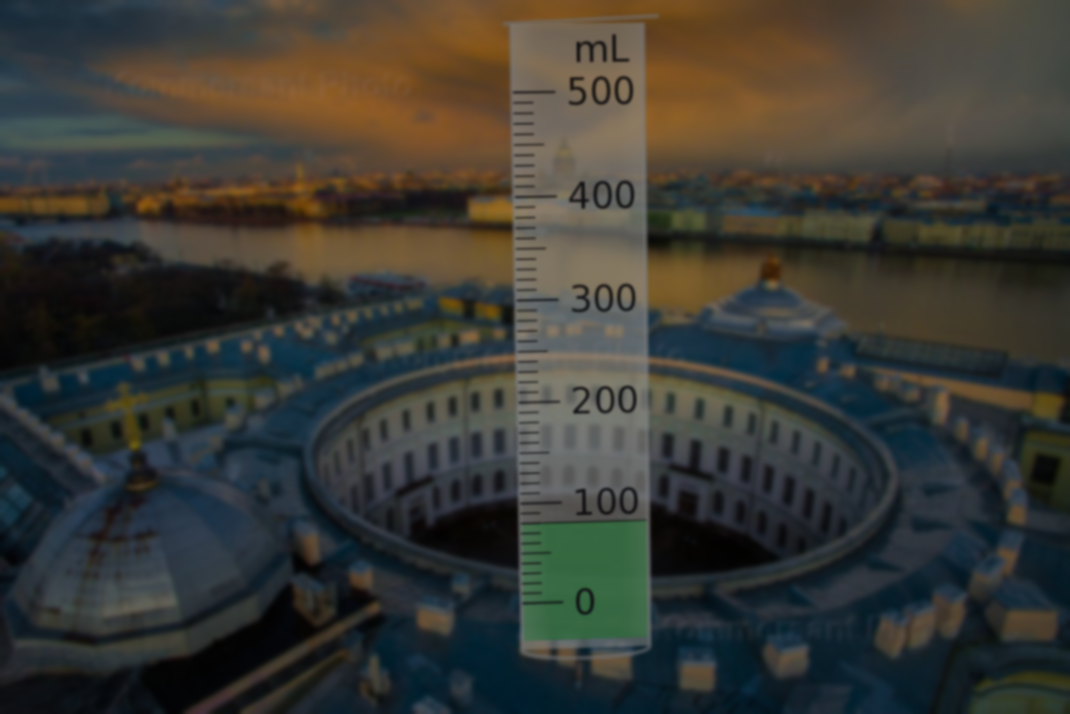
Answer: value=80 unit=mL
